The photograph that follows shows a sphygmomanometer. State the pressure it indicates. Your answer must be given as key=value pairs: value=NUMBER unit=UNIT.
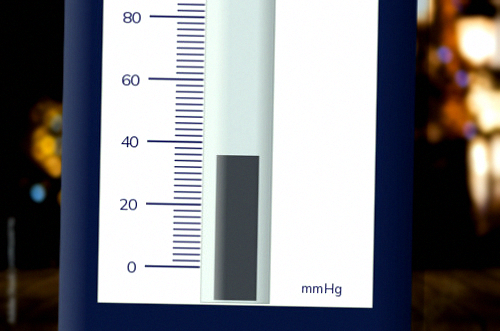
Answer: value=36 unit=mmHg
